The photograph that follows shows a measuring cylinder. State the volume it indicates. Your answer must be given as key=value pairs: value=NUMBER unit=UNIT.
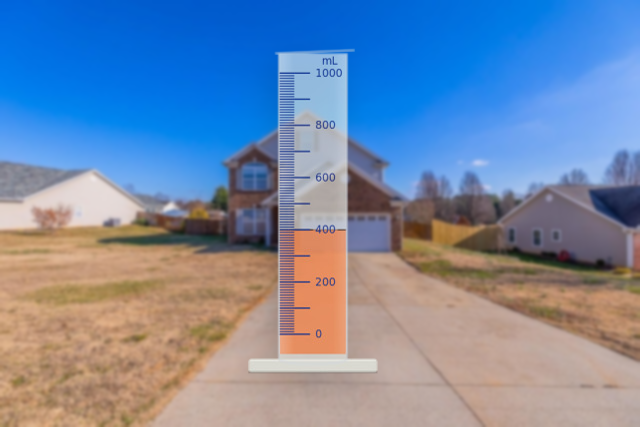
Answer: value=400 unit=mL
